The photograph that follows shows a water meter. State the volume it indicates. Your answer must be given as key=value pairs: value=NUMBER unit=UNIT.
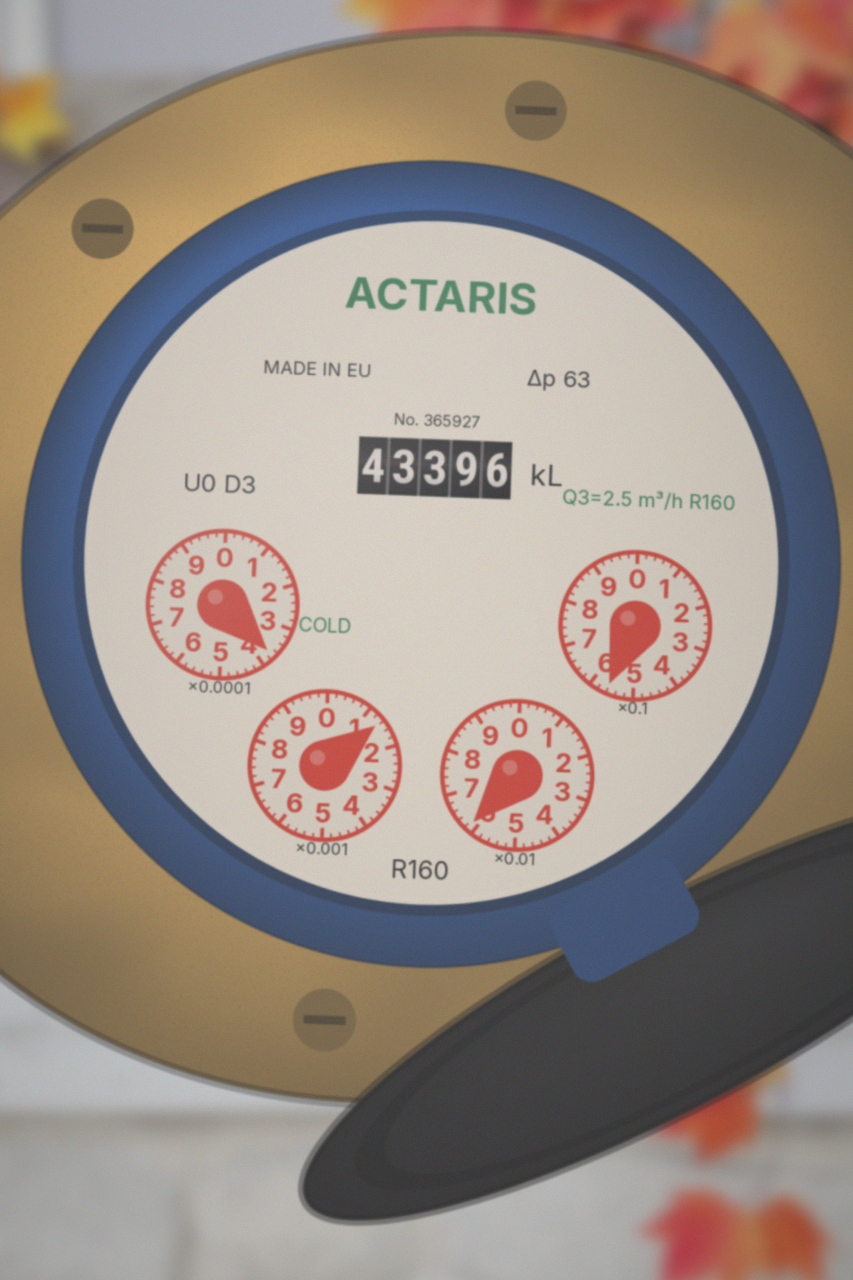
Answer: value=43396.5613 unit=kL
